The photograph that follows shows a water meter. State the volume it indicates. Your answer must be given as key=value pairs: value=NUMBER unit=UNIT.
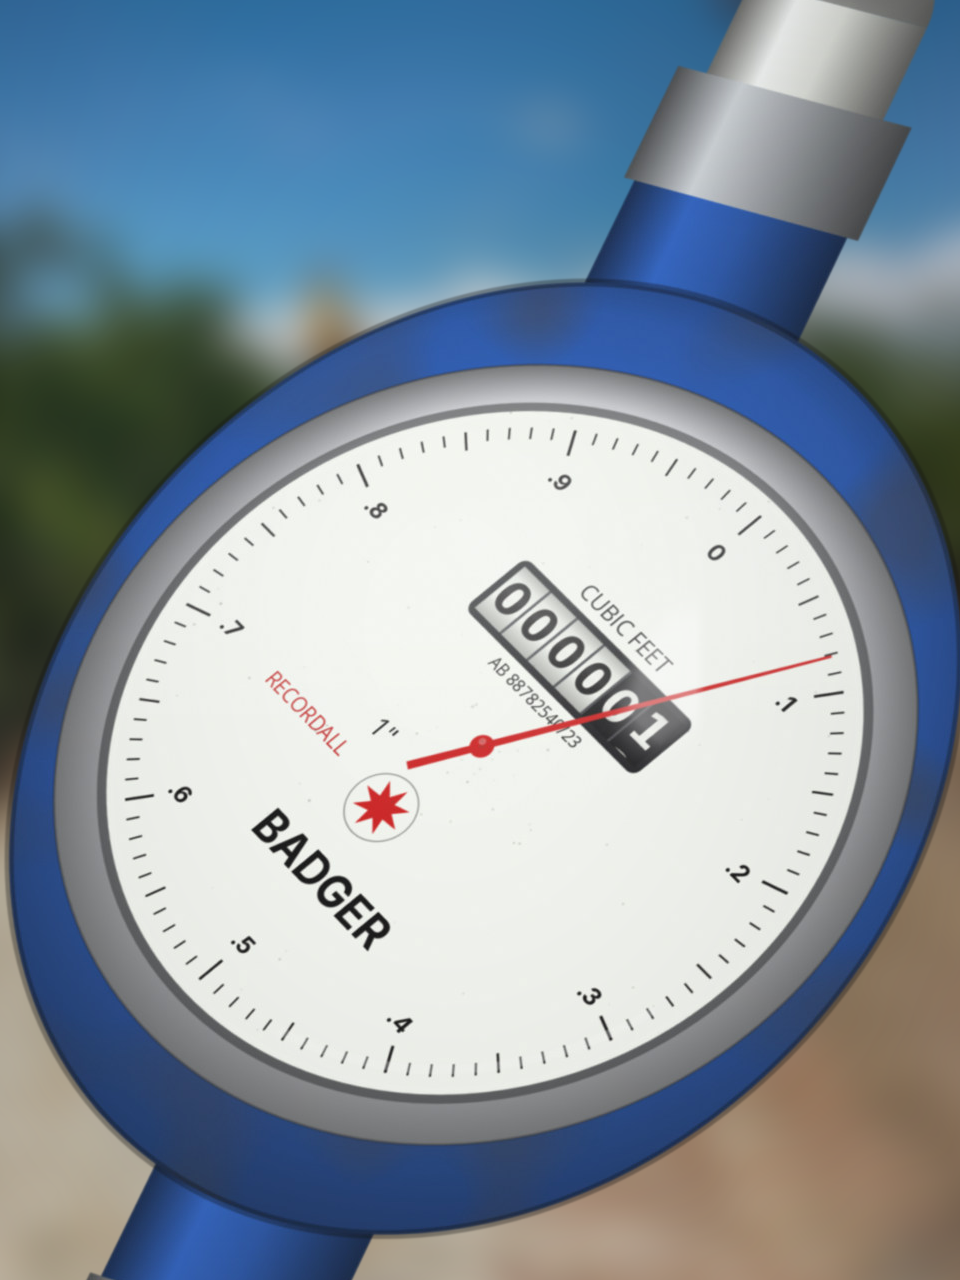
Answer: value=1.08 unit=ft³
